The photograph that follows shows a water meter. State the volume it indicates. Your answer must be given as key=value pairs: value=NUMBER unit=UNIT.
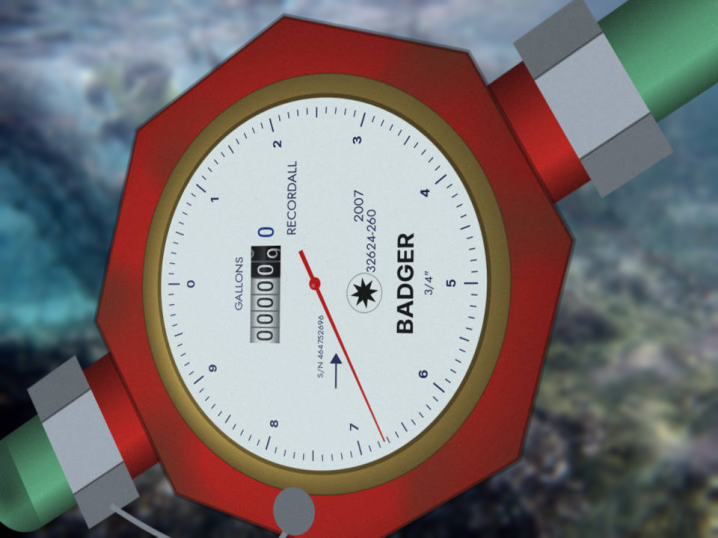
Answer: value=86.7 unit=gal
